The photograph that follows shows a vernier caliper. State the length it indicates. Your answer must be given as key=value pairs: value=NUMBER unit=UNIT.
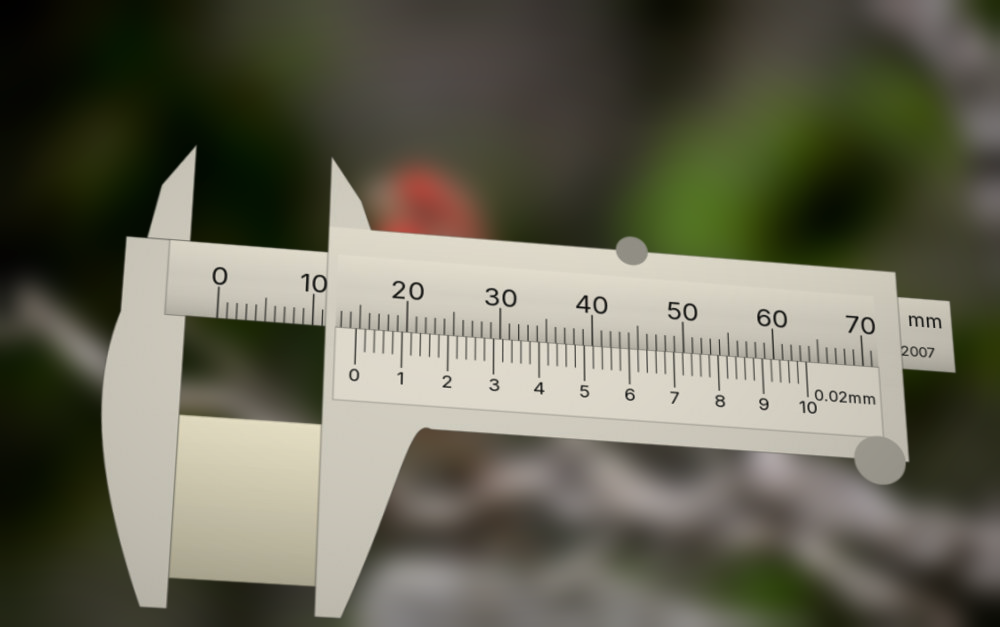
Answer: value=14.6 unit=mm
